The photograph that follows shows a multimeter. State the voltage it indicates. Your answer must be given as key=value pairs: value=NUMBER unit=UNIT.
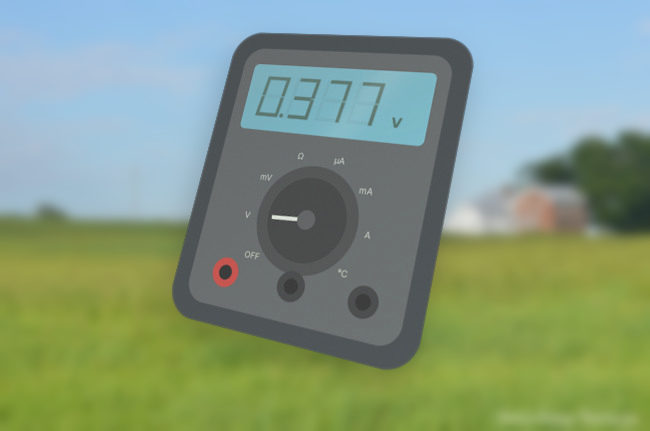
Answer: value=0.377 unit=V
